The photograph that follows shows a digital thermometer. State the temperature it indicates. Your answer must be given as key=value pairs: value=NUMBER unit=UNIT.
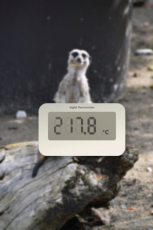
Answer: value=217.8 unit=°C
